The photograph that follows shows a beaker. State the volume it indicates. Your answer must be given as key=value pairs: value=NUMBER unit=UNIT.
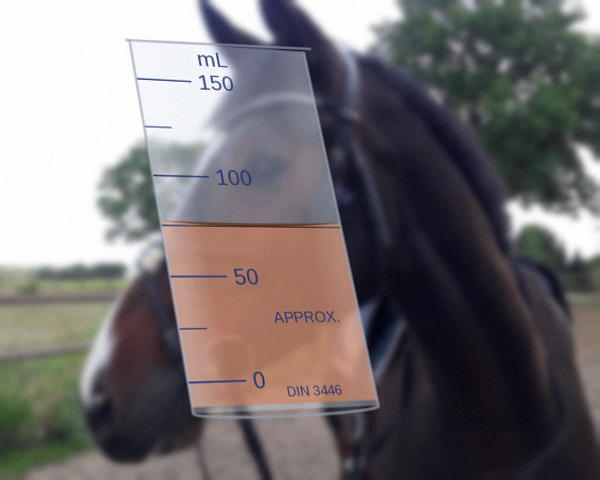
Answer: value=75 unit=mL
